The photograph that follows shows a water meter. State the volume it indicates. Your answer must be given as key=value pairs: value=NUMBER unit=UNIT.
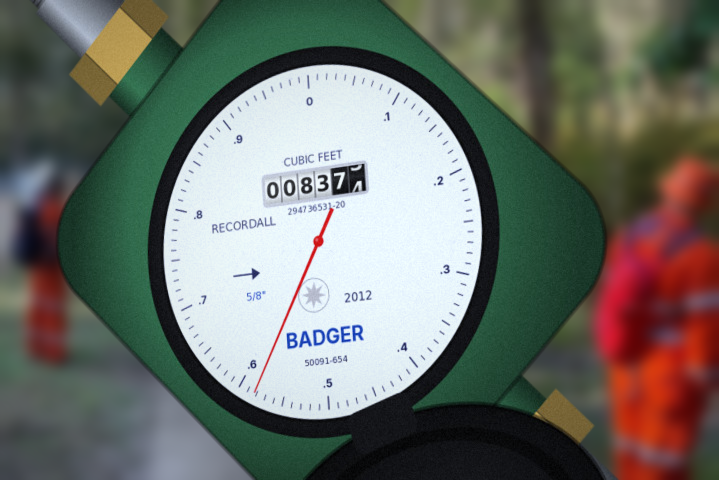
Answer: value=8373.58 unit=ft³
